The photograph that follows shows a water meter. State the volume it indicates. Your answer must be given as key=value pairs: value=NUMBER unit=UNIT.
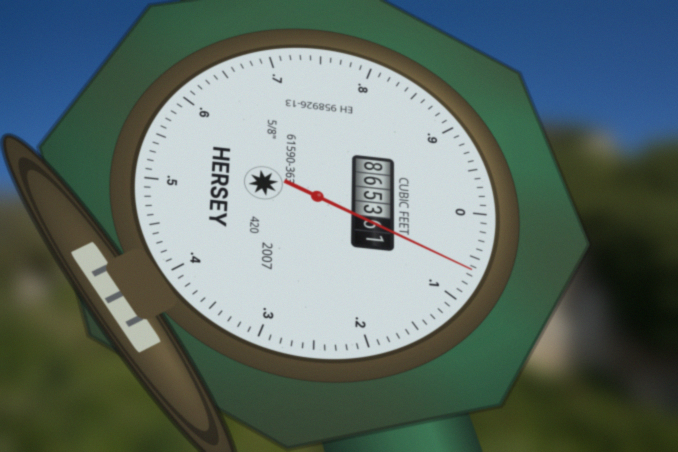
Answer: value=865361.06 unit=ft³
